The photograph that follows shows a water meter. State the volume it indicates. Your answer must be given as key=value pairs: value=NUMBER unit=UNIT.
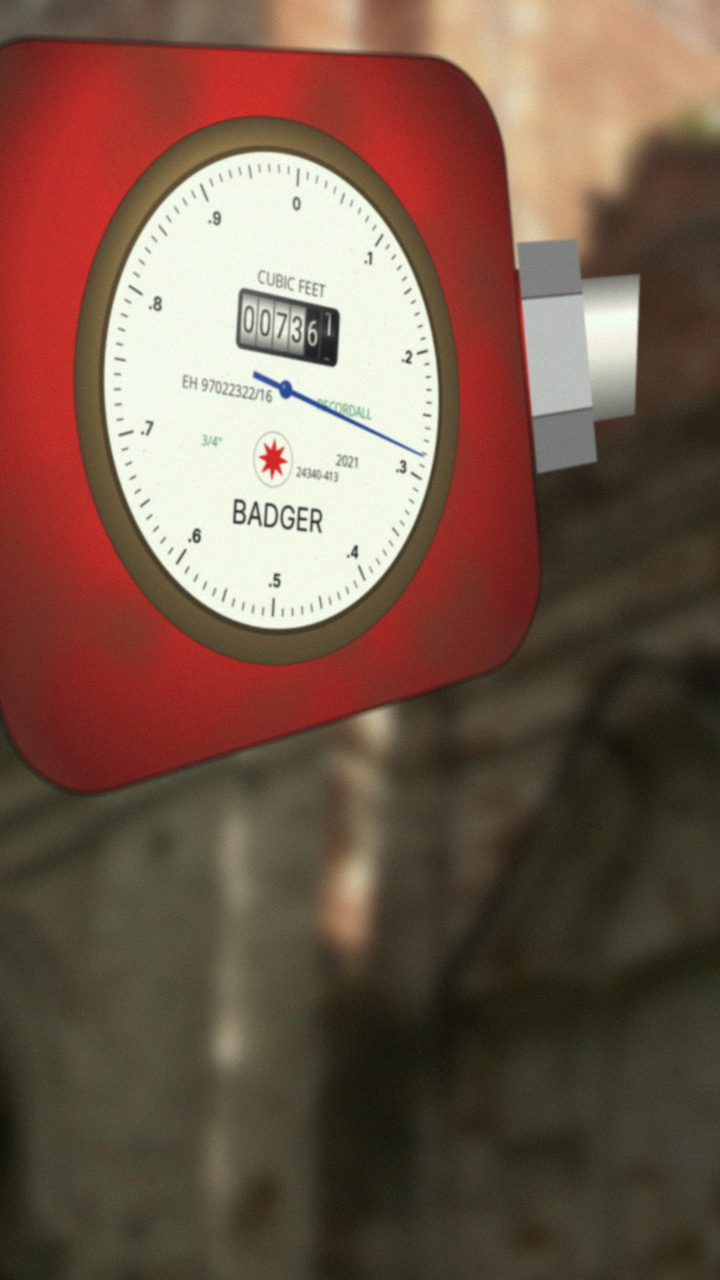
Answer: value=7361.28 unit=ft³
